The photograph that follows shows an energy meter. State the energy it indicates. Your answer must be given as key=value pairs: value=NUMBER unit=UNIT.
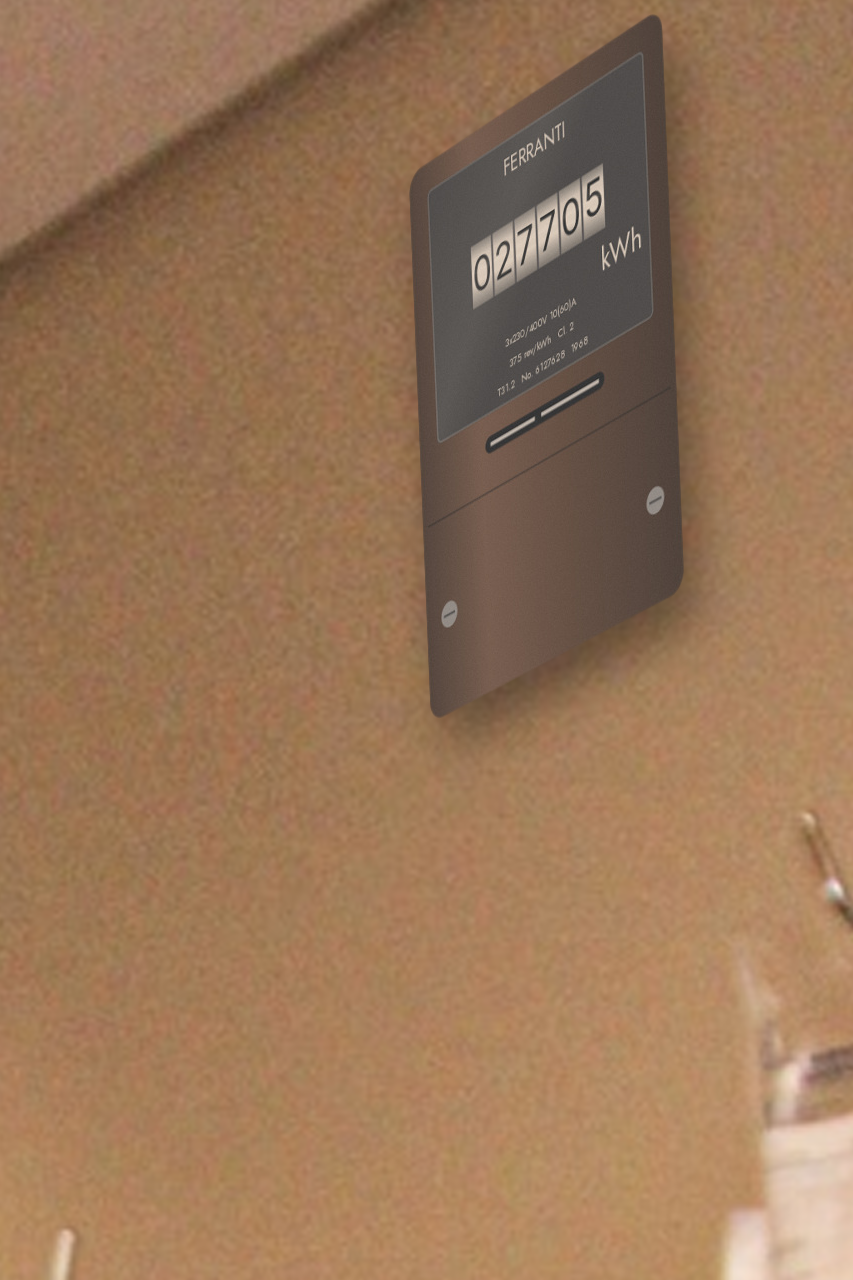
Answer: value=27705 unit=kWh
